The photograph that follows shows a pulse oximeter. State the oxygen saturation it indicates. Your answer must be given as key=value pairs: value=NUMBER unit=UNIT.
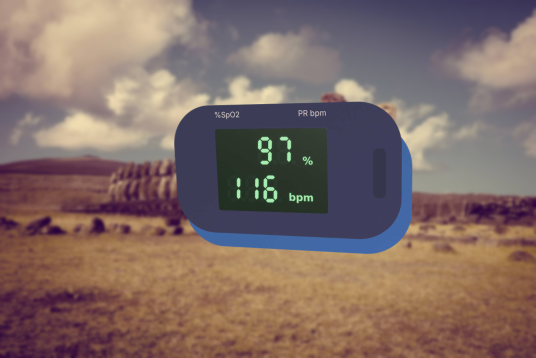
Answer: value=97 unit=%
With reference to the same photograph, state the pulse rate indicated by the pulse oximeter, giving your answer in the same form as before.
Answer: value=116 unit=bpm
